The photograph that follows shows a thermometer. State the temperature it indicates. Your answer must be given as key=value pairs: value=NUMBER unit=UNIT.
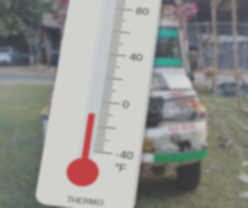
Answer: value=-10 unit=°F
